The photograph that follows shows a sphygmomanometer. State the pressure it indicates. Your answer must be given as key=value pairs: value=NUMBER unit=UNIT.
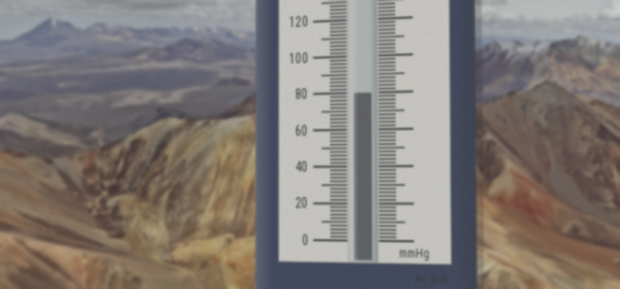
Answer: value=80 unit=mmHg
